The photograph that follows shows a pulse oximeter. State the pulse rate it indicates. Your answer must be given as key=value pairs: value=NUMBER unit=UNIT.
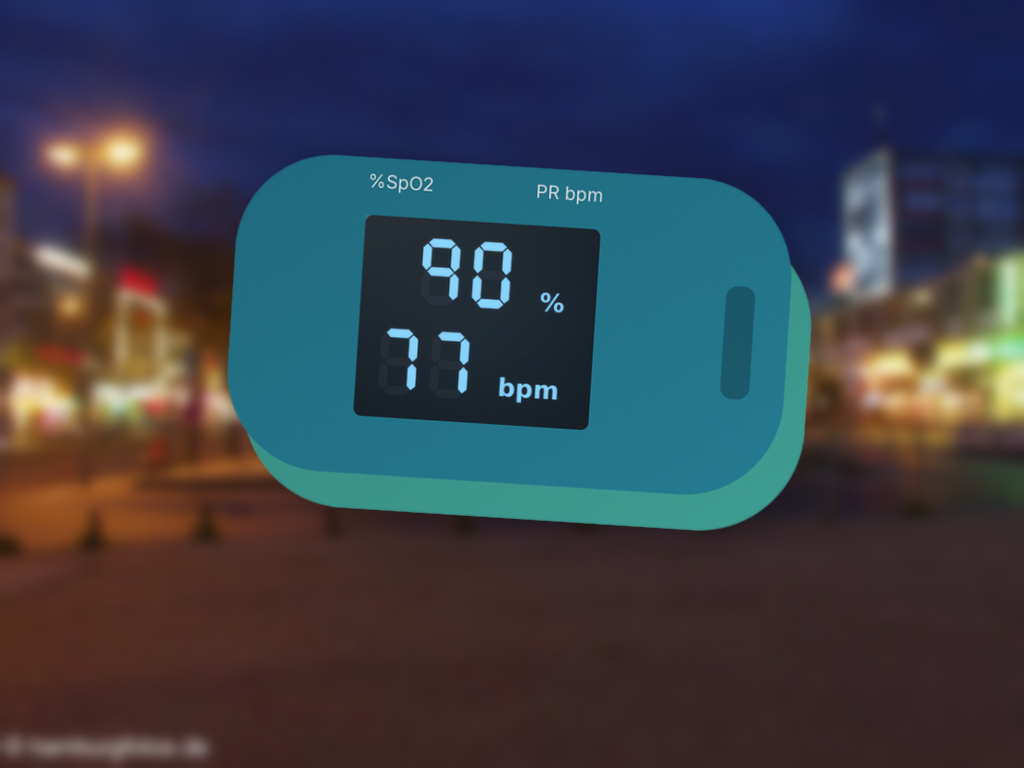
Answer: value=77 unit=bpm
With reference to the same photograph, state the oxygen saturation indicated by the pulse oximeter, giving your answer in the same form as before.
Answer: value=90 unit=%
